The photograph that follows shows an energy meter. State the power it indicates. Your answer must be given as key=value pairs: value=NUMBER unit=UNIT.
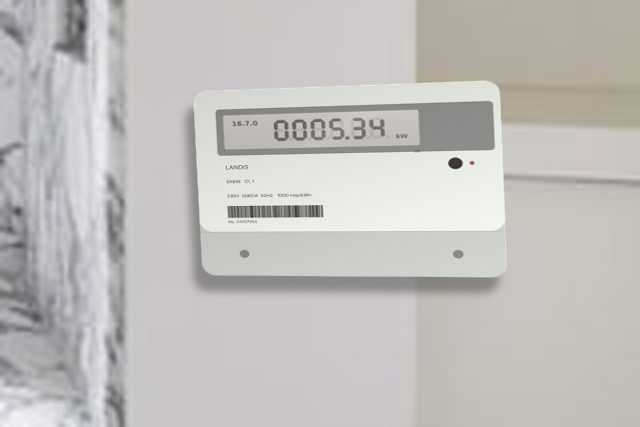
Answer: value=5.34 unit=kW
